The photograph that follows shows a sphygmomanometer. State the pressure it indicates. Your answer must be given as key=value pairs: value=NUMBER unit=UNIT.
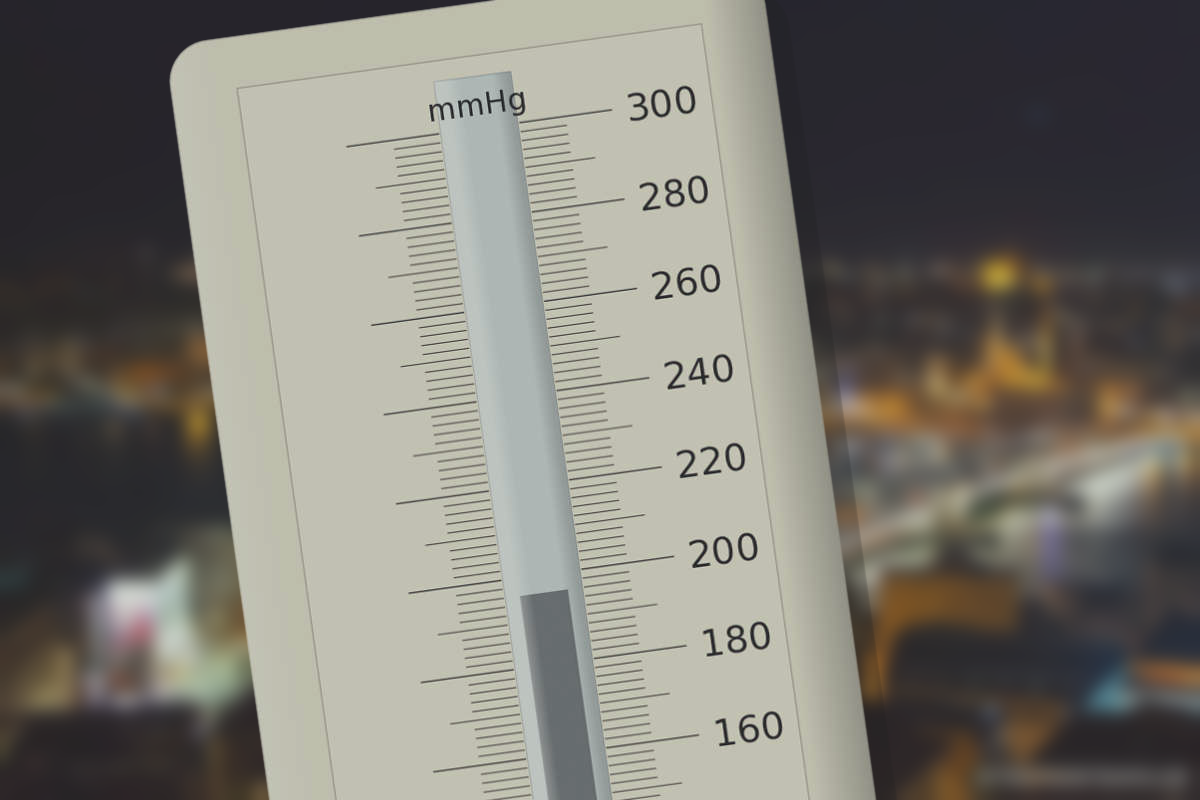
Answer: value=196 unit=mmHg
